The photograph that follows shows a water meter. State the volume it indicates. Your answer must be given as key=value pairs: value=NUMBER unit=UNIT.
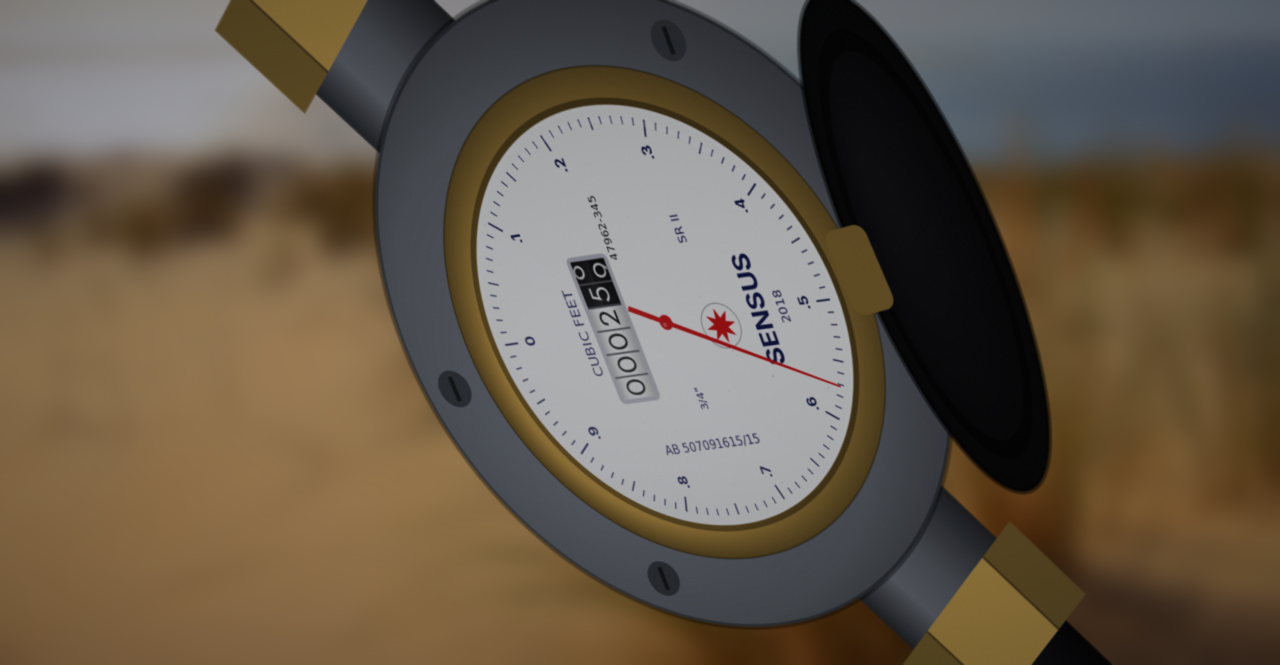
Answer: value=258.57 unit=ft³
